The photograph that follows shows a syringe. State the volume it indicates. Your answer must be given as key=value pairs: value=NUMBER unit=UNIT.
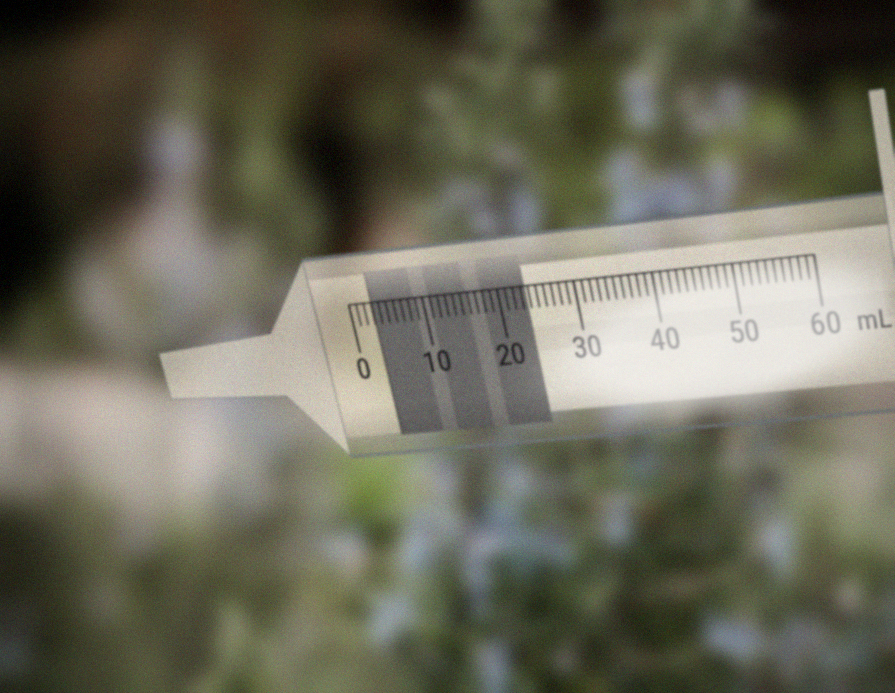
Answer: value=3 unit=mL
